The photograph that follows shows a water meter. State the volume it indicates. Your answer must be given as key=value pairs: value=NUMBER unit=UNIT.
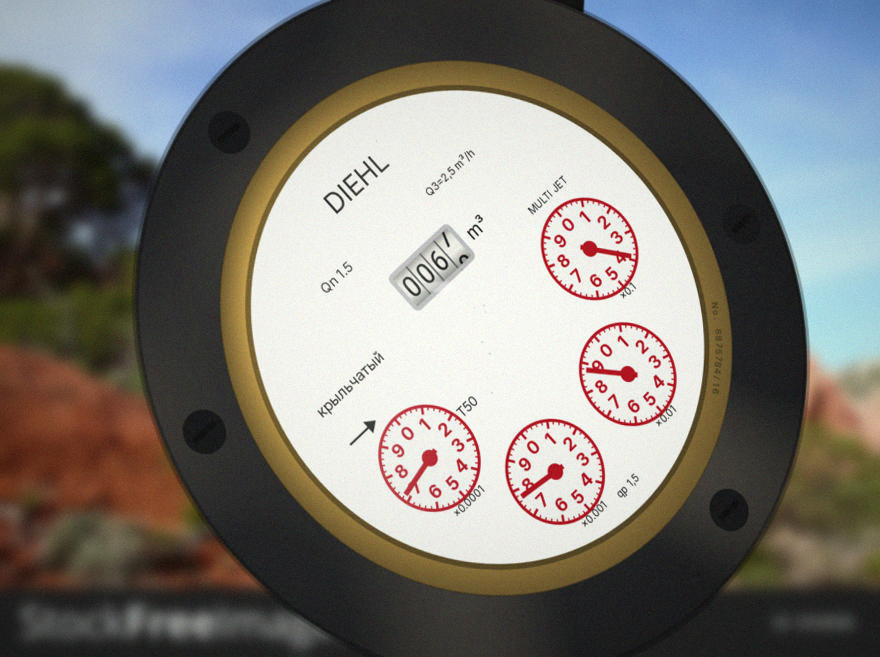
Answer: value=67.3877 unit=m³
